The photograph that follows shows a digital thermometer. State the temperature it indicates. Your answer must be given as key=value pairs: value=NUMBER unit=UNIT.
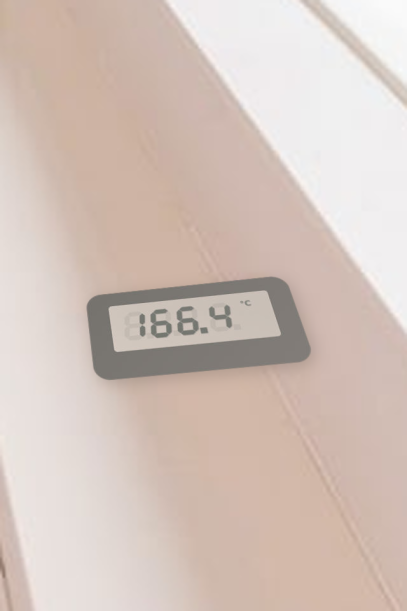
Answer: value=166.4 unit=°C
